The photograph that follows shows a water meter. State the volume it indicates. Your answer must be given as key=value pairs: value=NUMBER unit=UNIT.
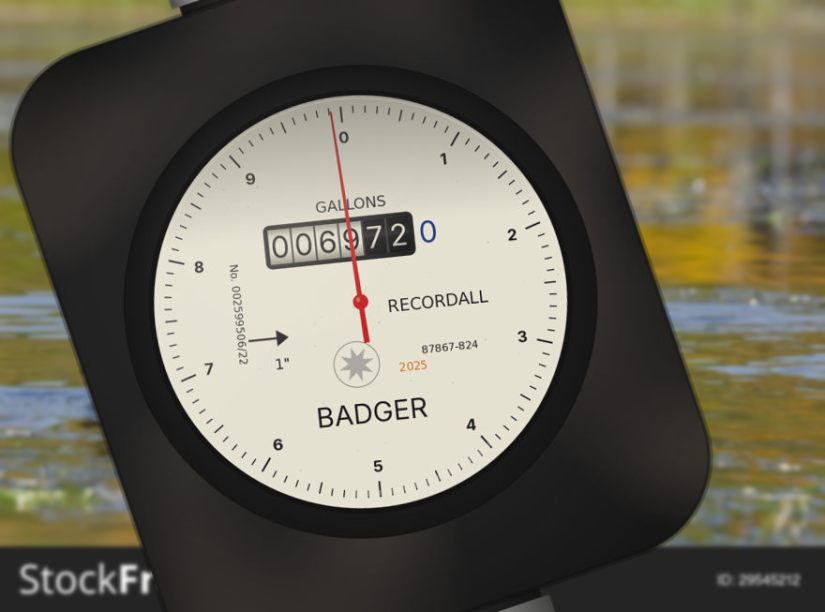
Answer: value=69719.9 unit=gal
